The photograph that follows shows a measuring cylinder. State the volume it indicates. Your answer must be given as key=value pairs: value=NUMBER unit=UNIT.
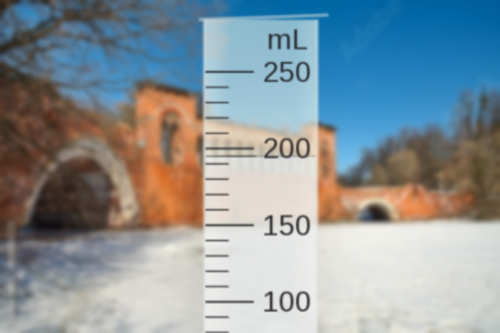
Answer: value=195 unit=mL
